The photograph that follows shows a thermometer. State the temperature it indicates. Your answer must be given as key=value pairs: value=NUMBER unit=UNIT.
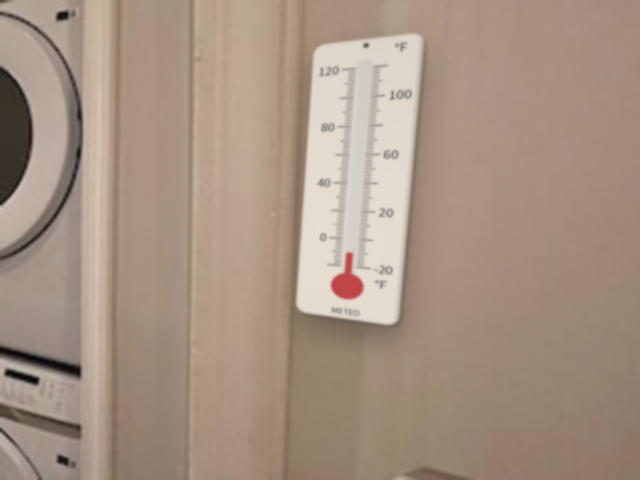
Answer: value=-10 unit=°F
